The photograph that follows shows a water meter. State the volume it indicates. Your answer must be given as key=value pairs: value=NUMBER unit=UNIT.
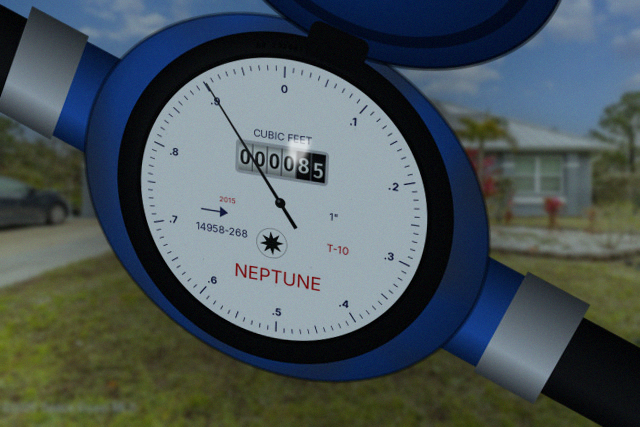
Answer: value=84.90 unit=ft³
